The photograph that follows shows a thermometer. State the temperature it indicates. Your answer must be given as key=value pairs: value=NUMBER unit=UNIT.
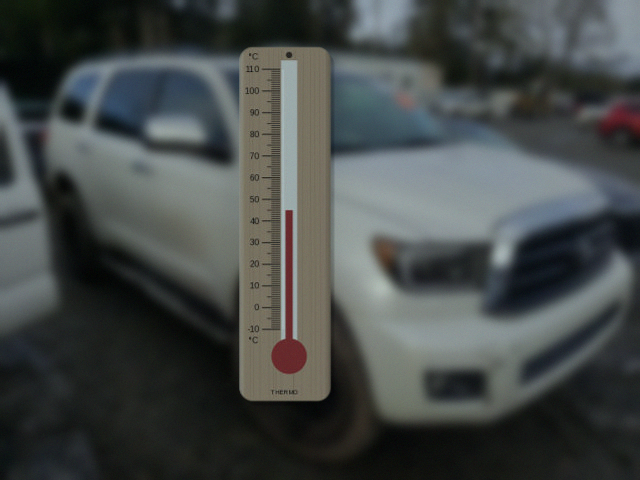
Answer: value=45 unit=°C
